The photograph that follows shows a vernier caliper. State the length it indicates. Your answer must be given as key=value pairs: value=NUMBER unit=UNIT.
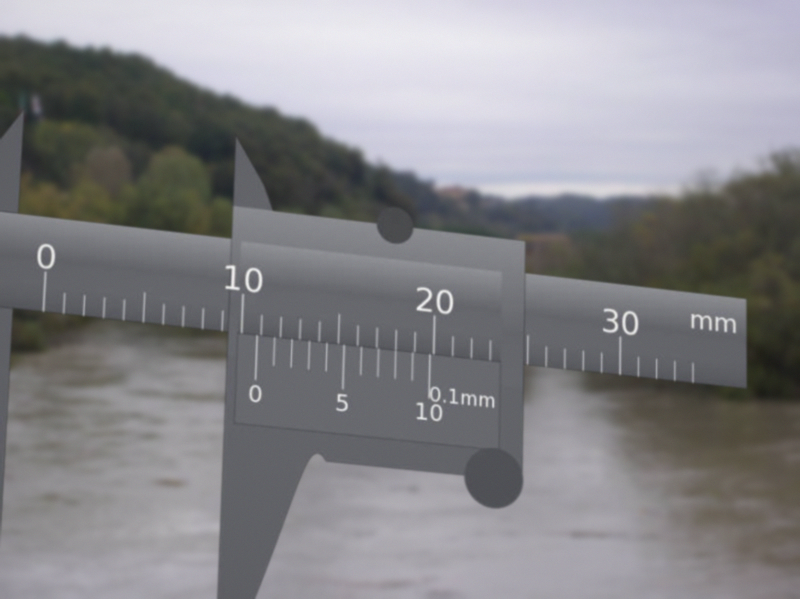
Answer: value=10.8 unit=mm
